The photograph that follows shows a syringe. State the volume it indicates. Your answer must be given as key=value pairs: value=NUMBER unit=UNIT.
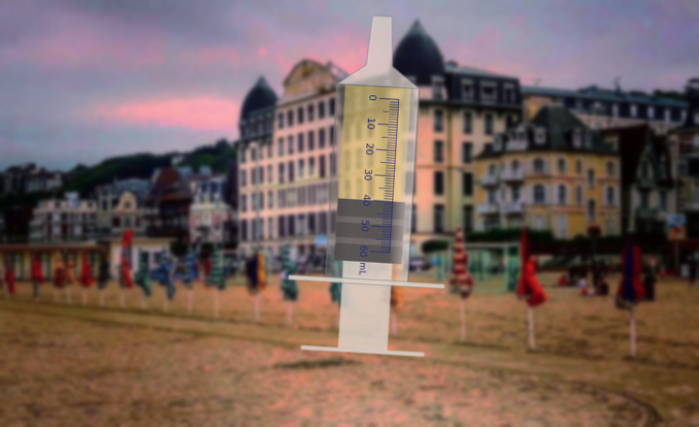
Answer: value=40 unit=mL
